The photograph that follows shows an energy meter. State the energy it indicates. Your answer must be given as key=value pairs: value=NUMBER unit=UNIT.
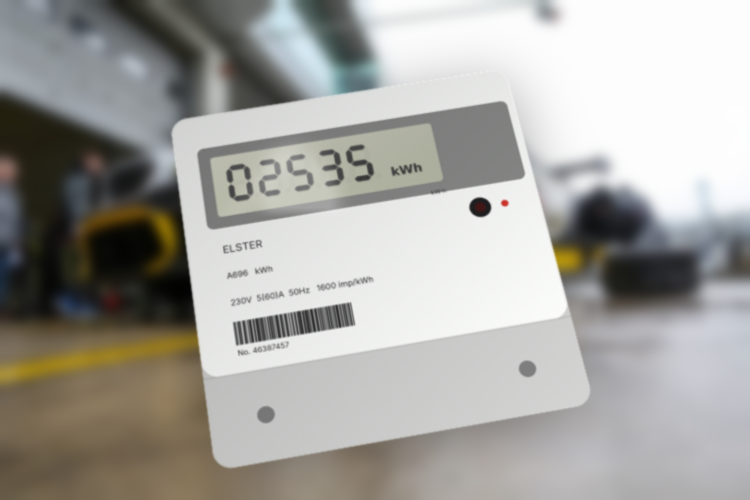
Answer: value=2535 unit=kWh
